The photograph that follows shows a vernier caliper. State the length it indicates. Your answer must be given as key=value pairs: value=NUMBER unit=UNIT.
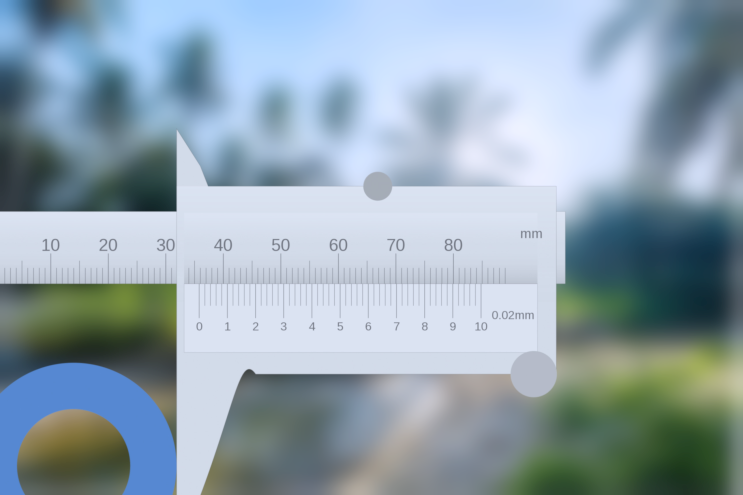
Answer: value=35.8 unit=mm
